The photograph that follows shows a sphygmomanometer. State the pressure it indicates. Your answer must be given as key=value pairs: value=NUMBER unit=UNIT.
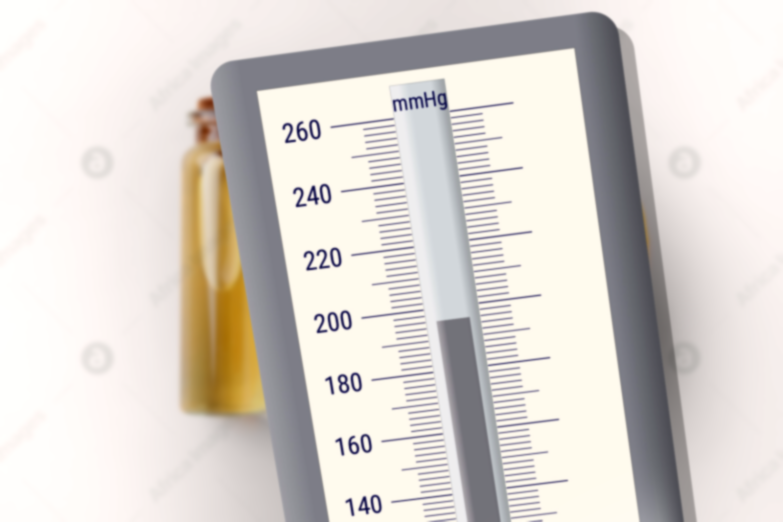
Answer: value=196 unit=mmHg
